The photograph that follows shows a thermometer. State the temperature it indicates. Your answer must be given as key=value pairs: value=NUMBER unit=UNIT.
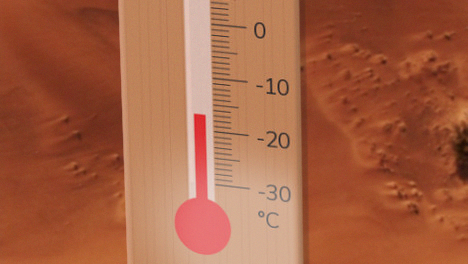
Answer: value=-17 unit=°C
